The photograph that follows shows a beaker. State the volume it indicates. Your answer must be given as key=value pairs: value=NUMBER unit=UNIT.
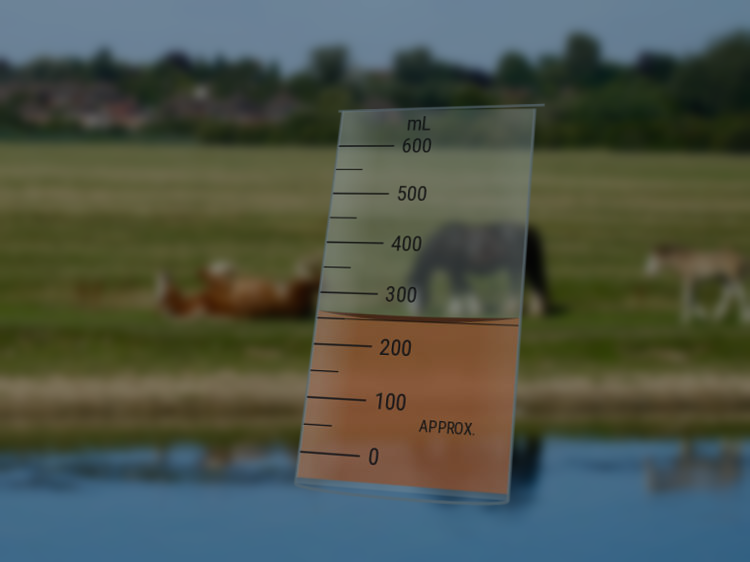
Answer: value=250 unit=mL
